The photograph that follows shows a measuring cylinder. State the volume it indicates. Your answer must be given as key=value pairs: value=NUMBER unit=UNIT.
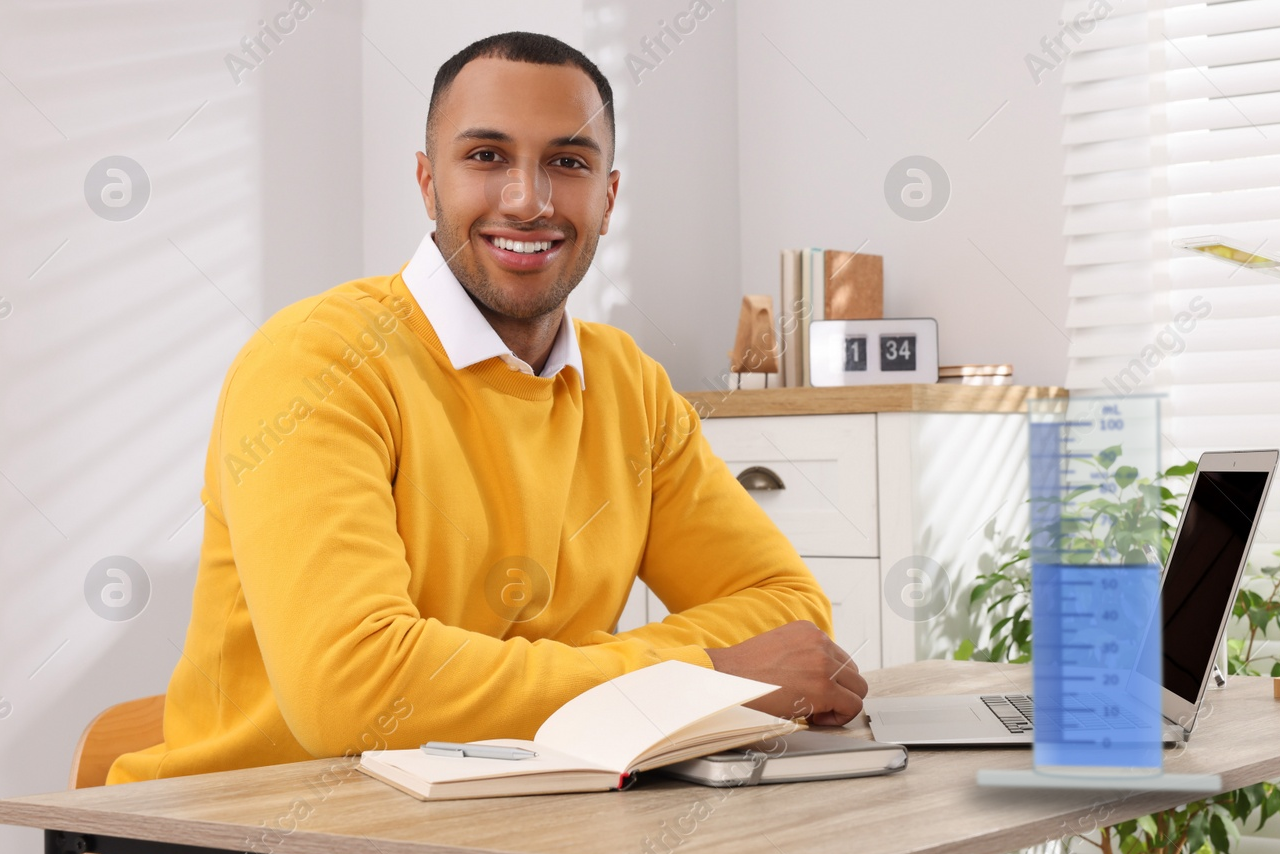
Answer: value=55 unit=mL
